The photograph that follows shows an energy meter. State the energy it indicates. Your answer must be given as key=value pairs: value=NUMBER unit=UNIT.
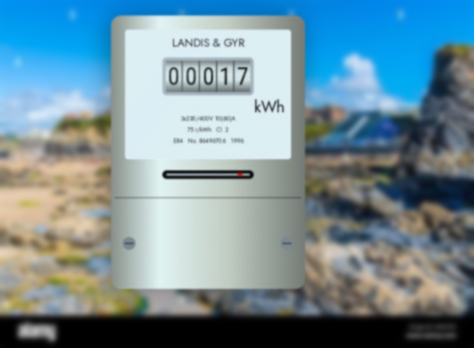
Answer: value=17 unit=kWh
